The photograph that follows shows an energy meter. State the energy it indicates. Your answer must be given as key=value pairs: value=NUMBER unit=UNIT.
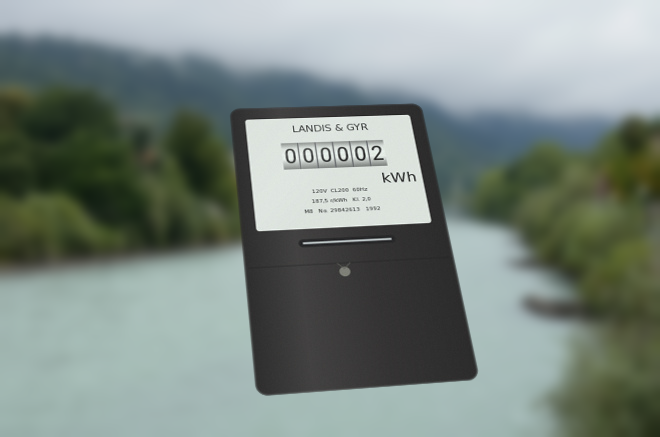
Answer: value=2 unit=kWh
